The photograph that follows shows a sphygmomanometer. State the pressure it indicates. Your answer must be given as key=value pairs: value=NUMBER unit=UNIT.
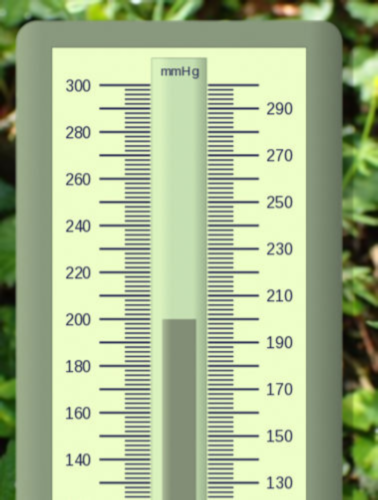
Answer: value=200 unit=mmHg
